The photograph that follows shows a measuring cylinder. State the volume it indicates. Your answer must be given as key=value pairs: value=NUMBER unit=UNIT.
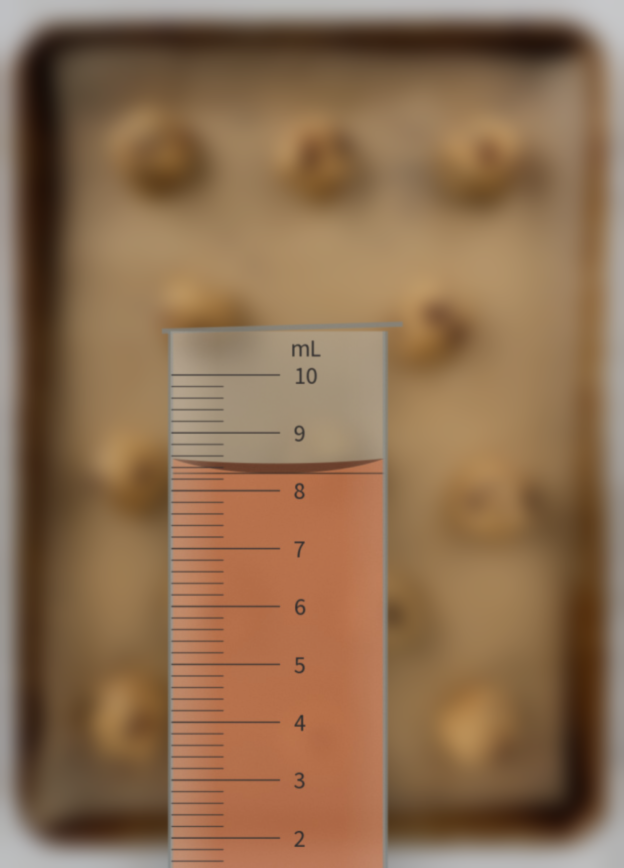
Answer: value=8.3 unit=mL
